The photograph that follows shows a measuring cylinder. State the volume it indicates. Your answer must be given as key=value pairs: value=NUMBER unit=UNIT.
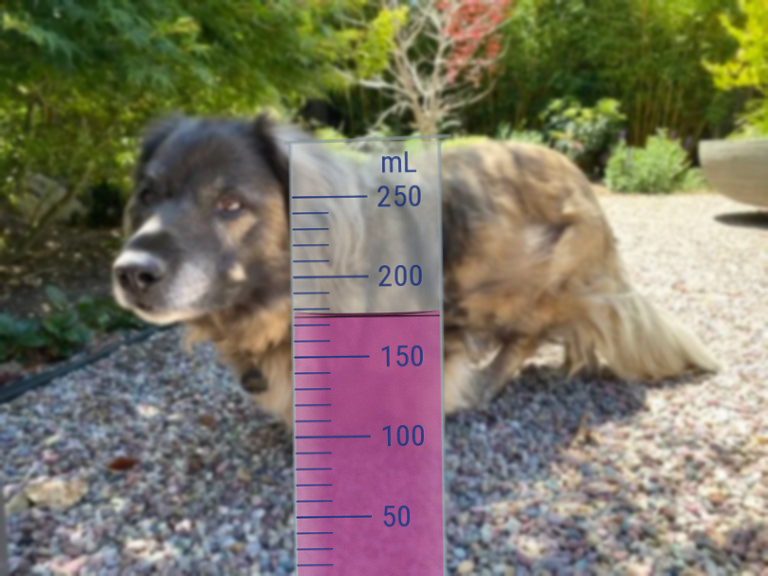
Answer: value=175 unit=mL
